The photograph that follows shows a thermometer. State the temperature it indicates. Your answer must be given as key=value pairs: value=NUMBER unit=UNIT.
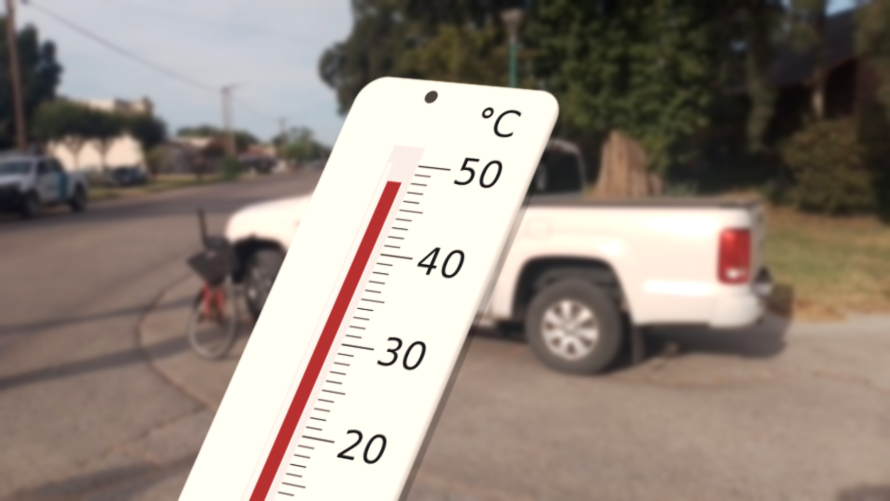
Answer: value=48 unit=°C
